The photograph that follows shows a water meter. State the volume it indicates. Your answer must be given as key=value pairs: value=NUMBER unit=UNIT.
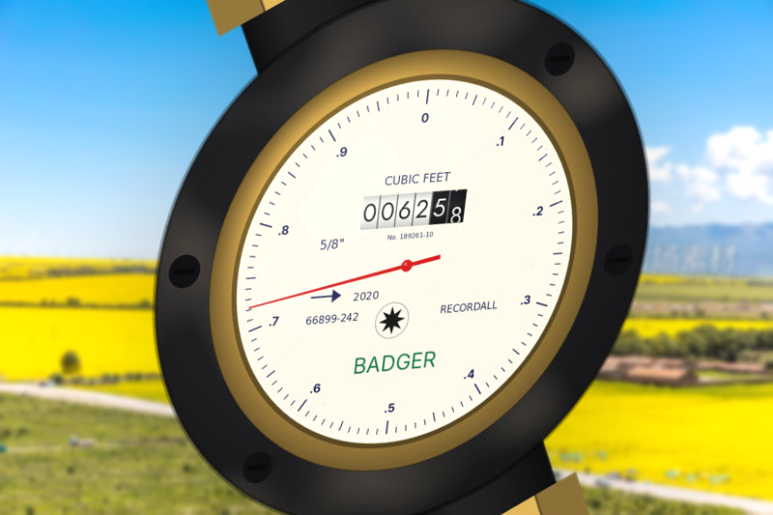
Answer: value=6257.72 unit=ft³
